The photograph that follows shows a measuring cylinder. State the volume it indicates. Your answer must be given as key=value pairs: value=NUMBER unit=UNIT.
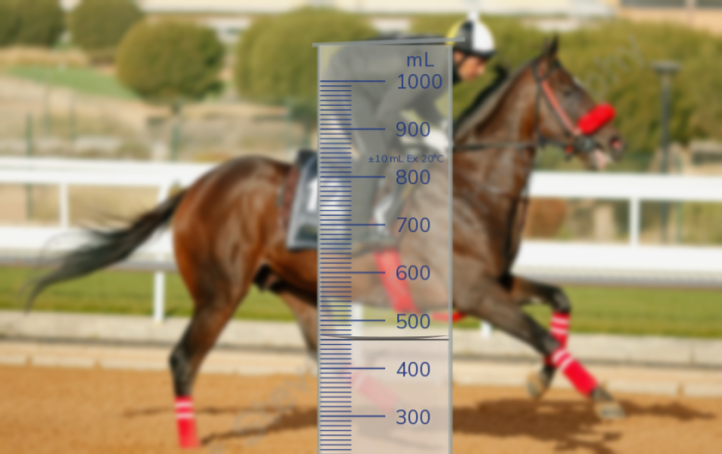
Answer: value=460 unit=mL
